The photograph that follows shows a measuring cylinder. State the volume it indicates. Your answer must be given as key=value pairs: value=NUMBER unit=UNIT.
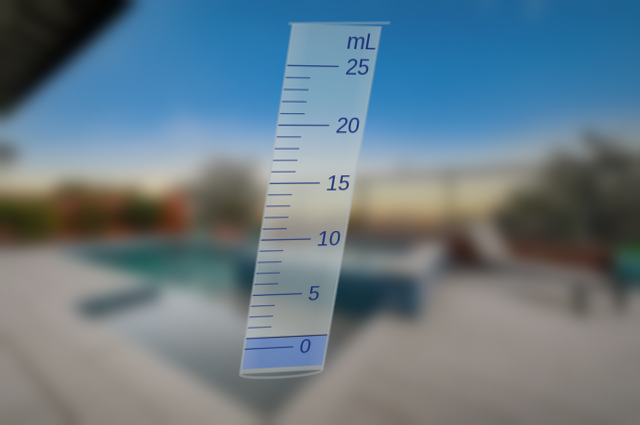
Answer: value=1 unit=mL
